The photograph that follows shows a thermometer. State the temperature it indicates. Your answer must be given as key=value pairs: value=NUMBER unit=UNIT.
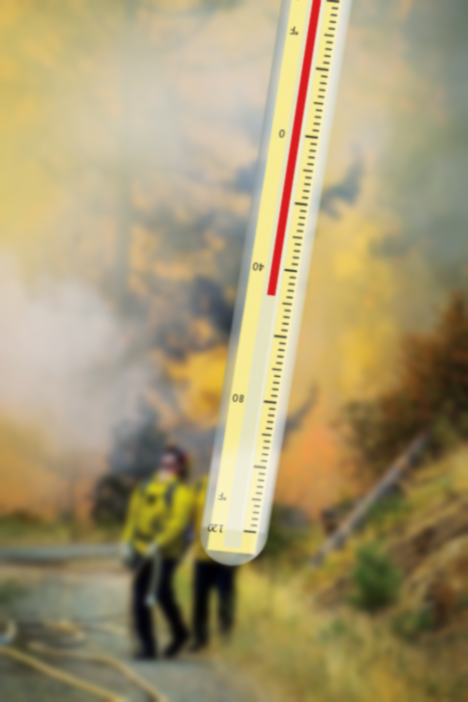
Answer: value=48 unit=°F
